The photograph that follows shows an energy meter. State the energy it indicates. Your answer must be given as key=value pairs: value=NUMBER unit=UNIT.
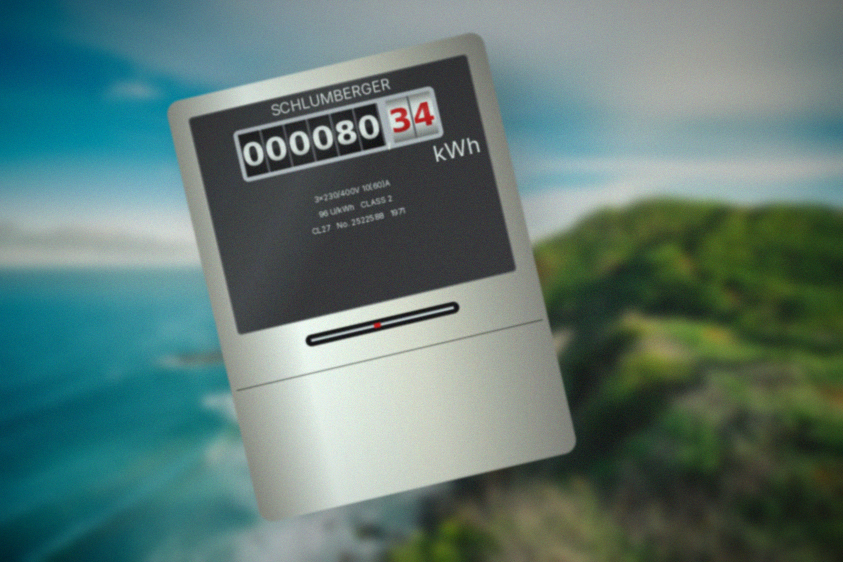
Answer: value=80.34 unit=kWh
